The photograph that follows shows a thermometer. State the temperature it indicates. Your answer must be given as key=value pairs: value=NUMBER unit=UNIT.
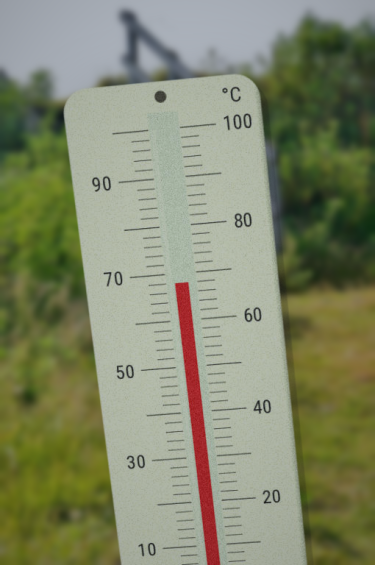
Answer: value=68 unit=°C
